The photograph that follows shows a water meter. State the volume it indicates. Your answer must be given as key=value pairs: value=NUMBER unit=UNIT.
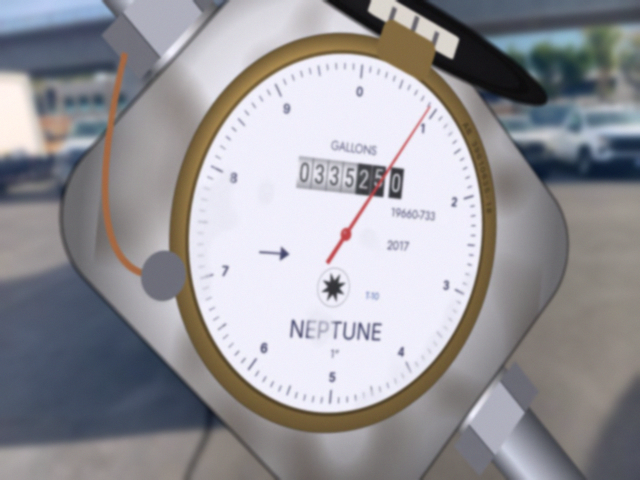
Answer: value=335250.9 unit=gal
